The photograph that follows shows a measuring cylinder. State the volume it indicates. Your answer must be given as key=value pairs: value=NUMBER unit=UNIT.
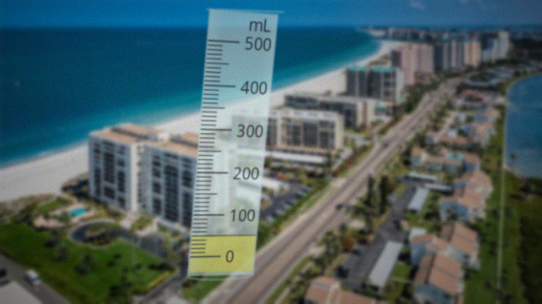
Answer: value=50 unit=mL
